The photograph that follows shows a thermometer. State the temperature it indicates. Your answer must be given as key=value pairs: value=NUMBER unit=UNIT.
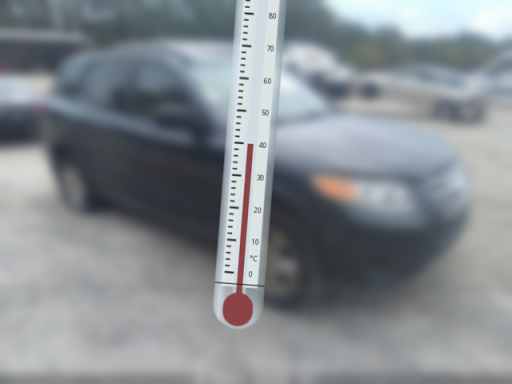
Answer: value=40 unit=°C
